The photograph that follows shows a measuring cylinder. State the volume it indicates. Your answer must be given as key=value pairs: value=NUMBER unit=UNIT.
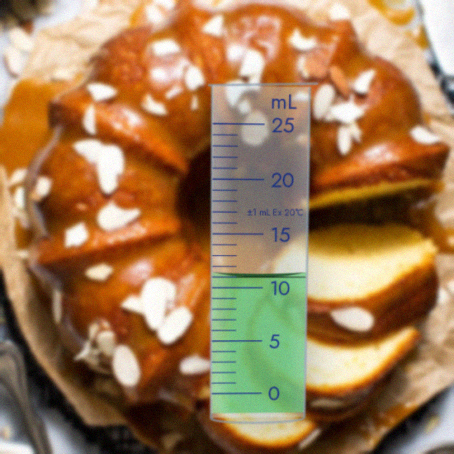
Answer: value=11 unit=mL
